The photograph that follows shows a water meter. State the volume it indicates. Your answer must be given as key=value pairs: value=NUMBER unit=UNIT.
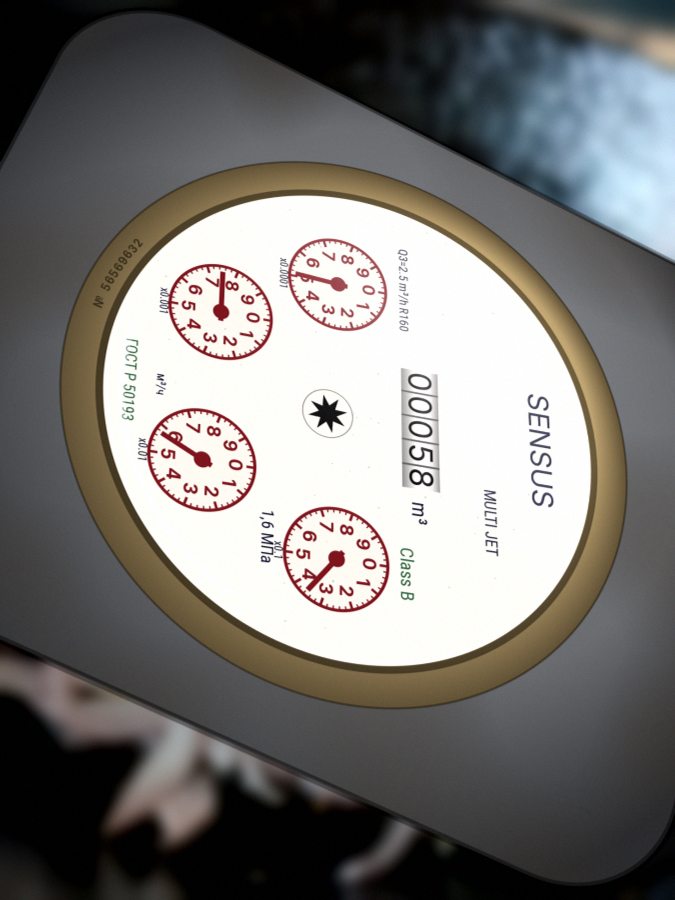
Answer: value=58.3575 unit=m³
